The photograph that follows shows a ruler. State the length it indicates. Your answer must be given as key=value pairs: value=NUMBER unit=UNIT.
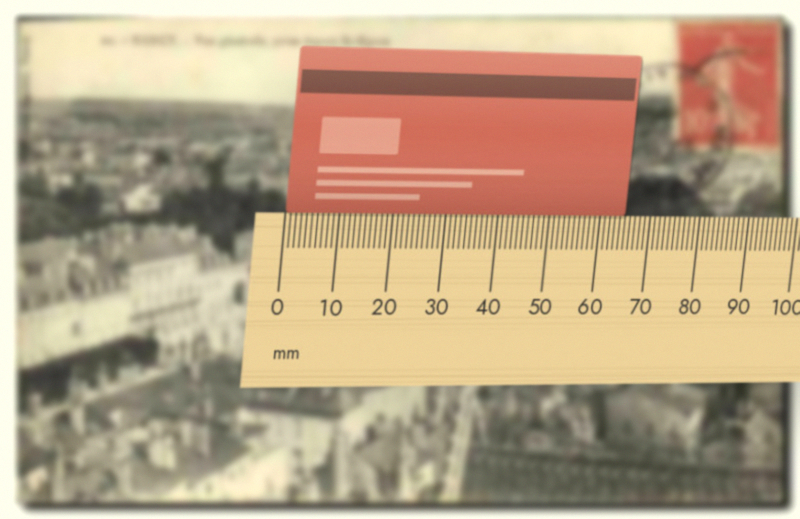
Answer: value=65 unit=mm
